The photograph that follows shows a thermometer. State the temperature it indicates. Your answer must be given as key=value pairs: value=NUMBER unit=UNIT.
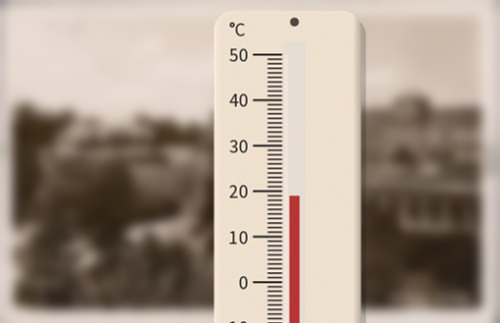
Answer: value=19 unit=°C
